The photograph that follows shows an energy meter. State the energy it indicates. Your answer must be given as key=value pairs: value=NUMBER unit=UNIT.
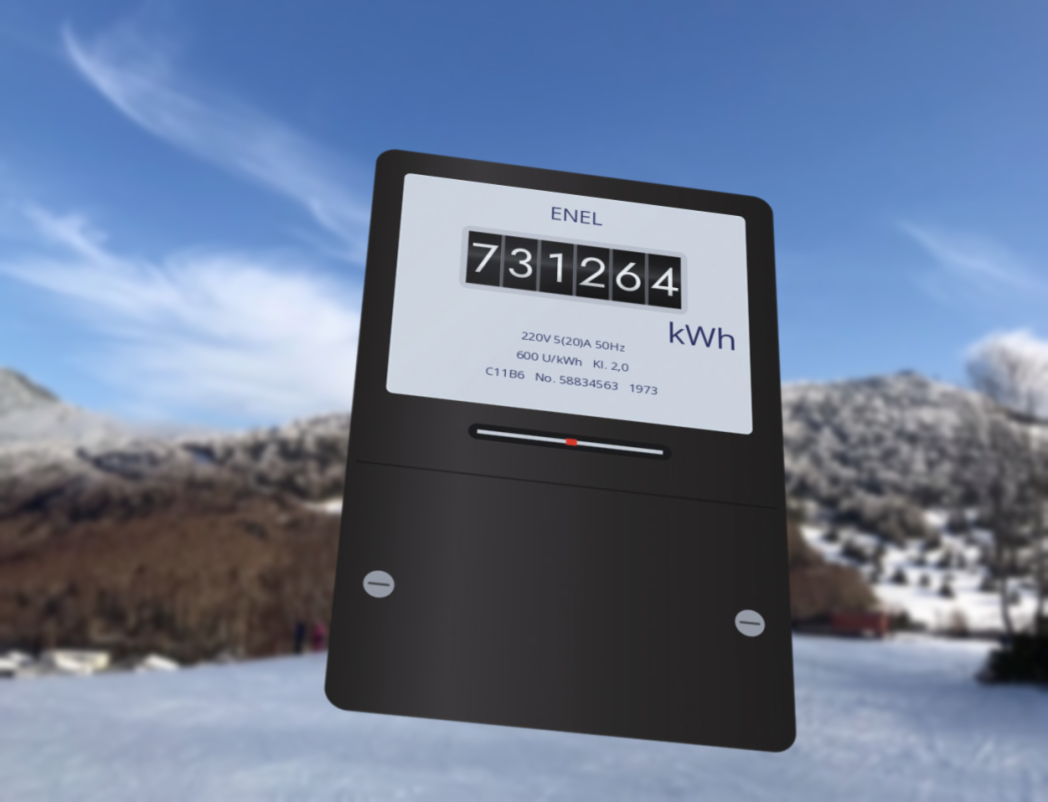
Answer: value=731264 unit=kWh
